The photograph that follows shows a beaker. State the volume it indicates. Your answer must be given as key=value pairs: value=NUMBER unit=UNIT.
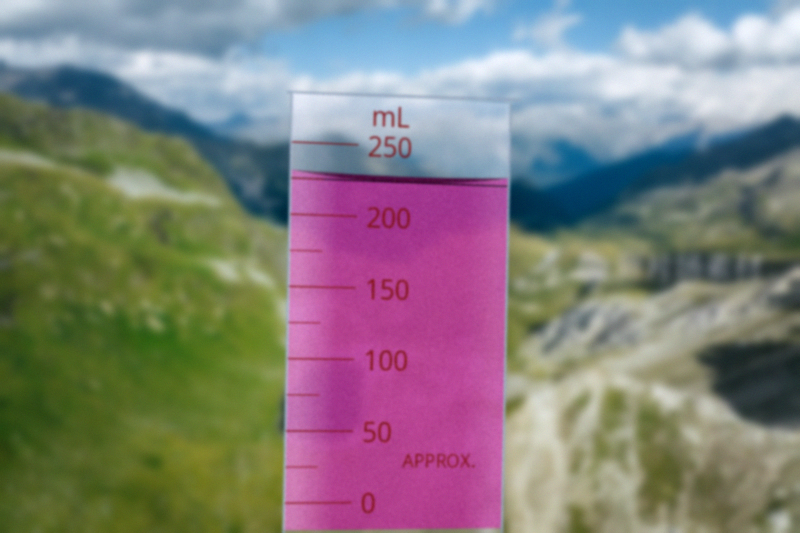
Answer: value=225 unit=mL
